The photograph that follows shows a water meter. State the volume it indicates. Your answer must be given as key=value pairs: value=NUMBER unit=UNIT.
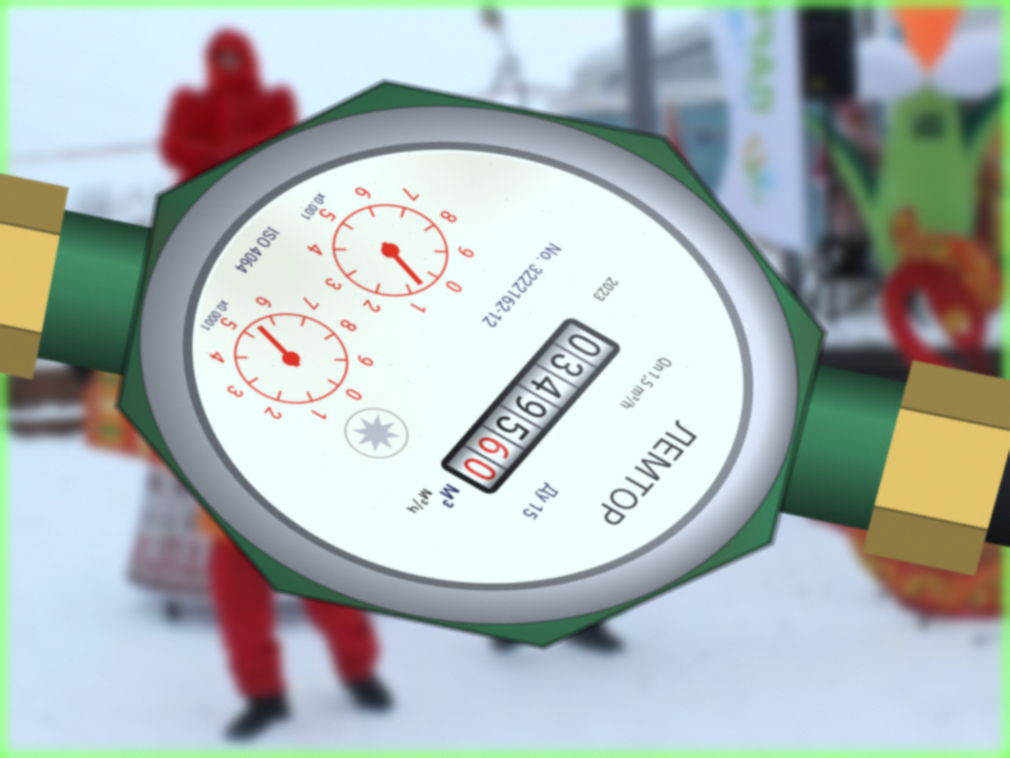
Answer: value=3495.6005 unit=m³
